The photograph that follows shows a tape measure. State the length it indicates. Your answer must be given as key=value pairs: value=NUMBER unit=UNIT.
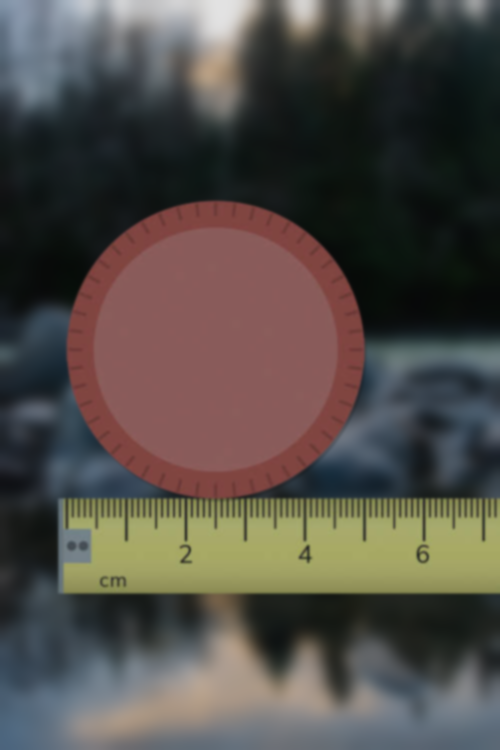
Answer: value=5 unit=cm
